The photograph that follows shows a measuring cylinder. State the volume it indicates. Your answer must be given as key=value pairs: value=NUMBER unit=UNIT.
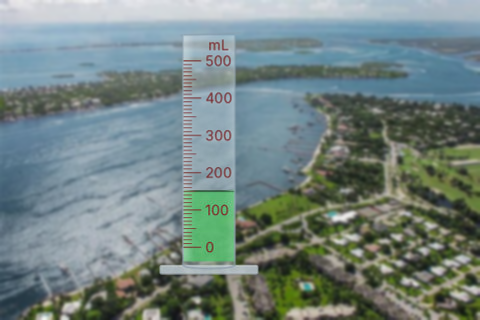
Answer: value=150 unit=mL
